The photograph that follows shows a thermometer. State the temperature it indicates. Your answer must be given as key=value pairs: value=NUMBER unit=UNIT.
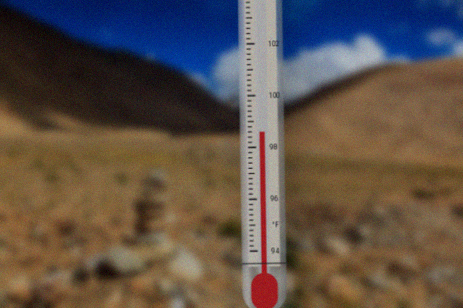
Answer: value=98.6 unit=°F
